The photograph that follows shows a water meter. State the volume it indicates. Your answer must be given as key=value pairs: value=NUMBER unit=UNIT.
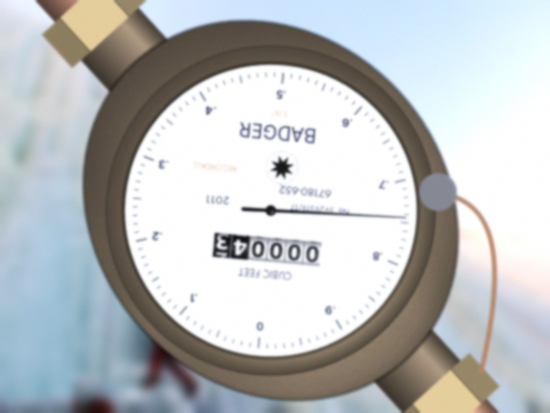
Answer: value=42.74 unit=ft³
